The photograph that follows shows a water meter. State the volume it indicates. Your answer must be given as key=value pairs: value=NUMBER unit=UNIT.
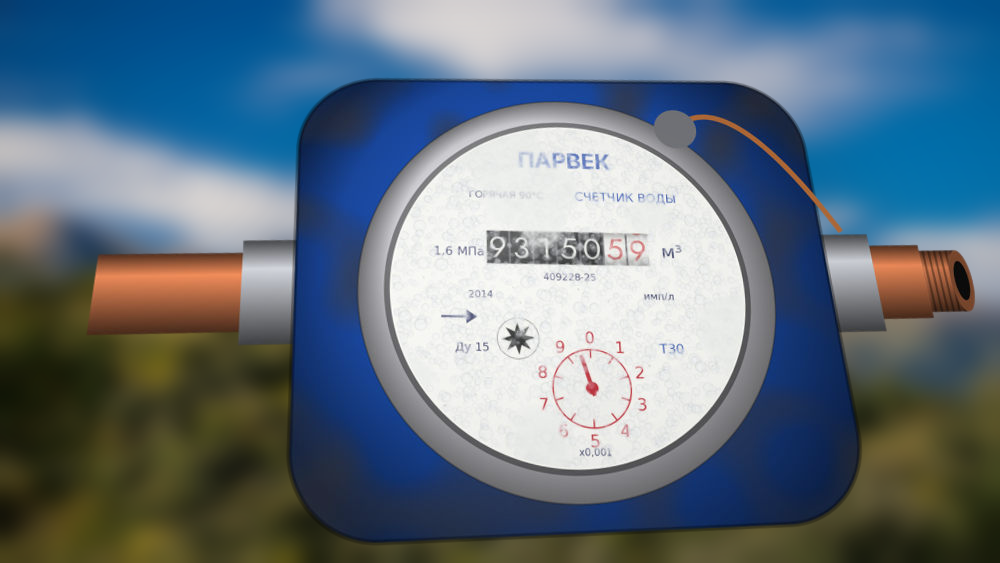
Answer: value=93150.589 unit=m³
